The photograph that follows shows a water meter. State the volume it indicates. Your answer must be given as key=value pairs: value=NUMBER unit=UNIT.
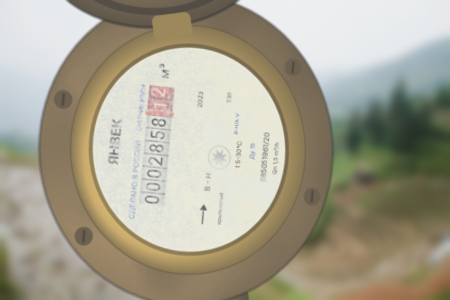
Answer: value=2858.12 unit=m³
